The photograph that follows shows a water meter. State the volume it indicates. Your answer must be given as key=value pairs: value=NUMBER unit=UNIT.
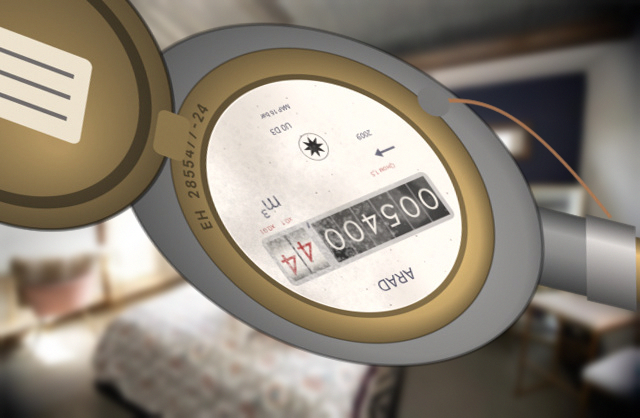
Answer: value=5400.44 unit=m³
